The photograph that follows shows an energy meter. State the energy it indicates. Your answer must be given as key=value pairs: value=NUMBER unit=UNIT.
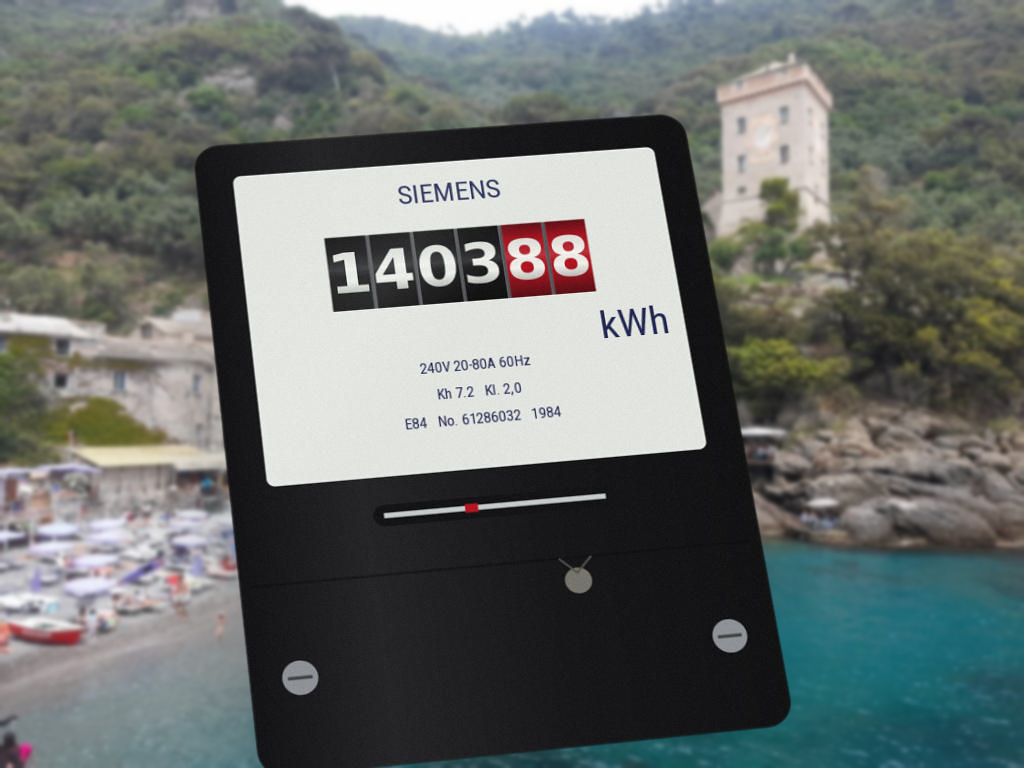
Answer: value=1403.88 unit=kWh
